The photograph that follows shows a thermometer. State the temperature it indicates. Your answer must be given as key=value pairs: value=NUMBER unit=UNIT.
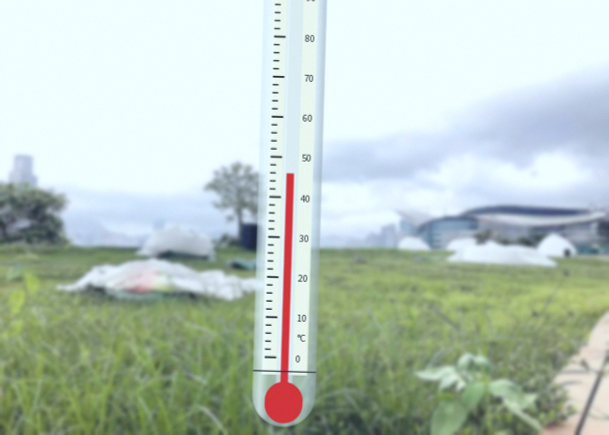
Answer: value=46 unit=°C
